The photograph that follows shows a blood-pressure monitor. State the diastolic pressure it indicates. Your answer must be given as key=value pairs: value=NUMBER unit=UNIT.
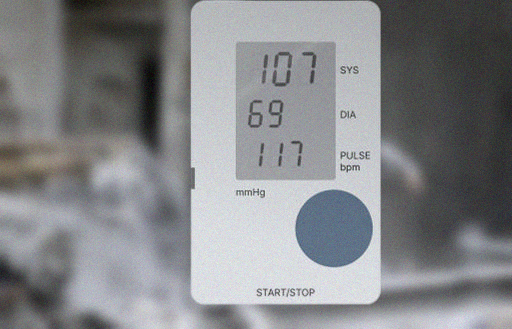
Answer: value=69 unit=mmHg
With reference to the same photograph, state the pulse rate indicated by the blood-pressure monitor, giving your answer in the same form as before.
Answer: value=117 unit=bpm
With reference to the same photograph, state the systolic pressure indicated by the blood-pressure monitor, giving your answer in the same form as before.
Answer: value=107 unit=mmHg
